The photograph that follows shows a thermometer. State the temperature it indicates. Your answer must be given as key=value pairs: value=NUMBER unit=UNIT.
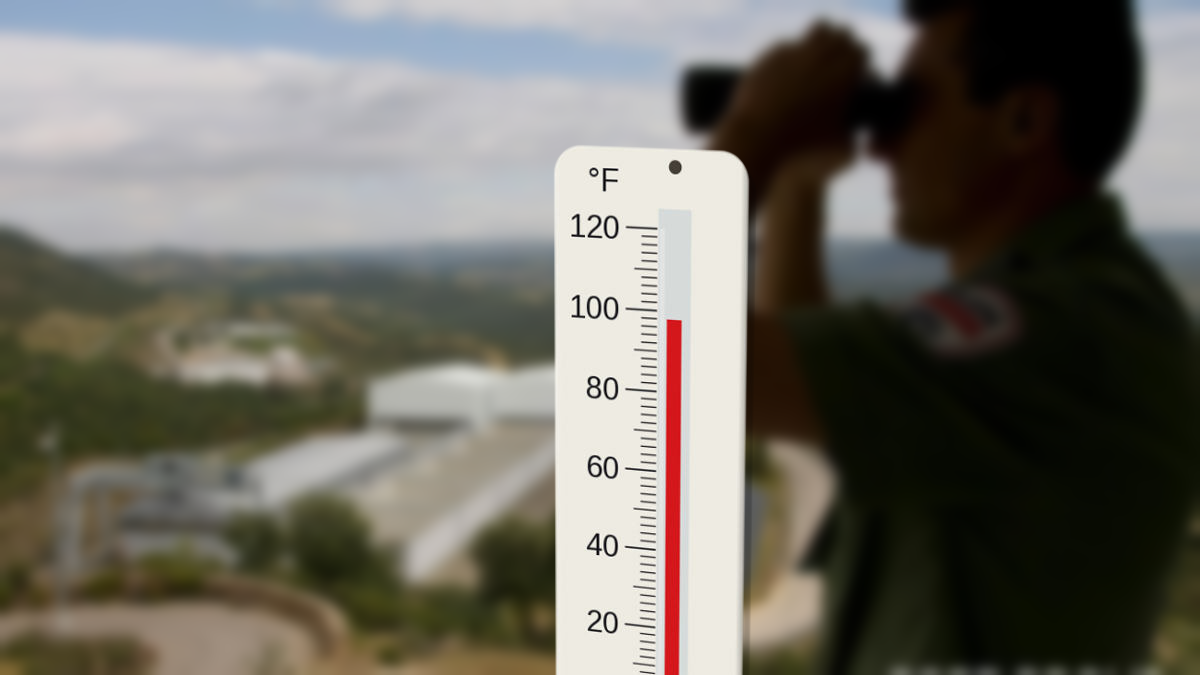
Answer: value=98 unit=°F
